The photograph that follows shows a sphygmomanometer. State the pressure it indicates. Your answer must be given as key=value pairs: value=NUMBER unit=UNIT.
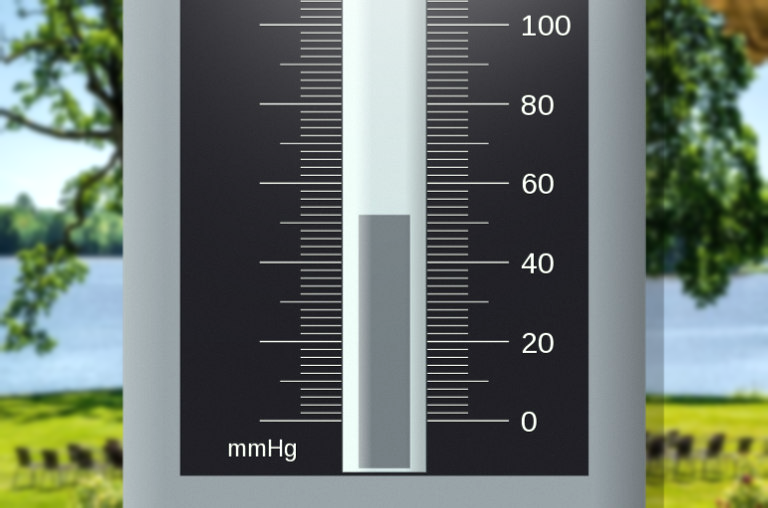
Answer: value=52 unit=mmHg
